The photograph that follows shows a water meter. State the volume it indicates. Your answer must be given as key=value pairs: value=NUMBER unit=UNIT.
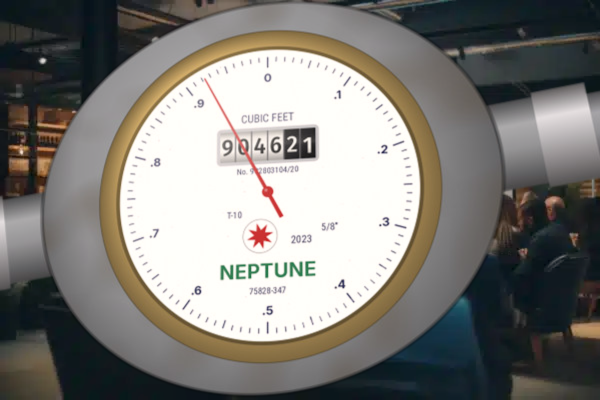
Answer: value=904620.92 unit=ft³
